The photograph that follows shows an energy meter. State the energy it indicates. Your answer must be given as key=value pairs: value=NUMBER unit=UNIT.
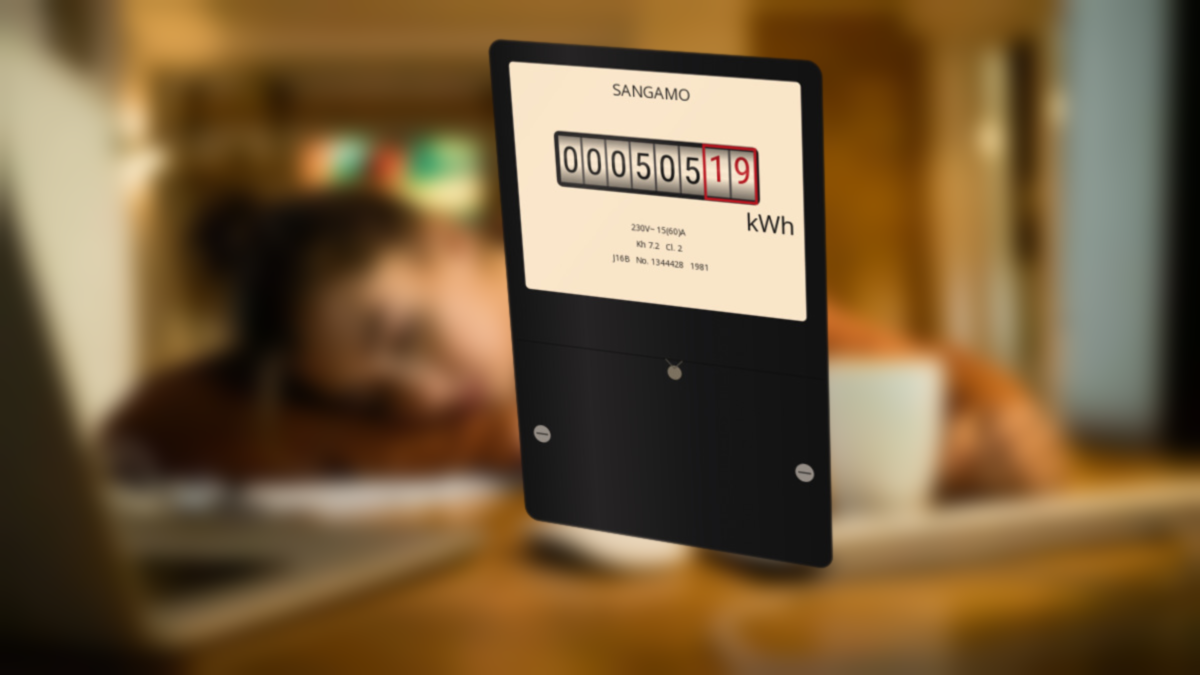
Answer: value=505.19 unit=kWh
